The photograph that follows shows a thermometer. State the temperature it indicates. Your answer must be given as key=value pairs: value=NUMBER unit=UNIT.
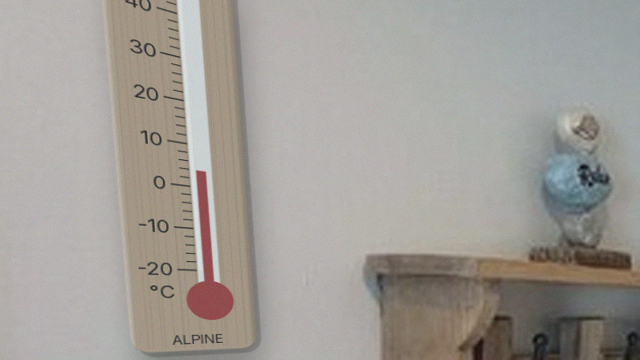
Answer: value=4 unit=°C
